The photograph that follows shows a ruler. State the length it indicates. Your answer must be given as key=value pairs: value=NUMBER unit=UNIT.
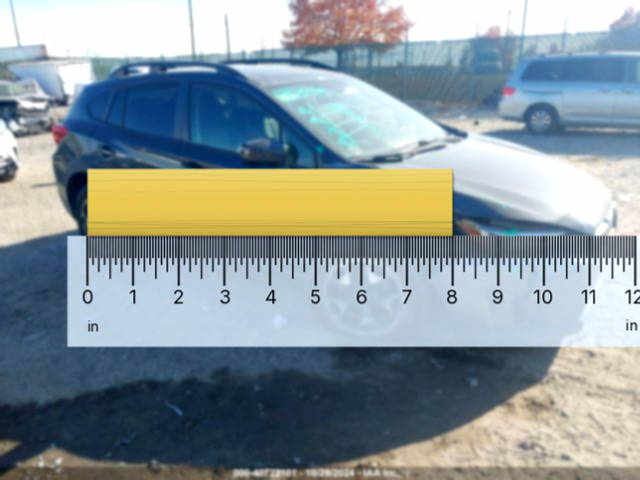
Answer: value=8 unit=in
